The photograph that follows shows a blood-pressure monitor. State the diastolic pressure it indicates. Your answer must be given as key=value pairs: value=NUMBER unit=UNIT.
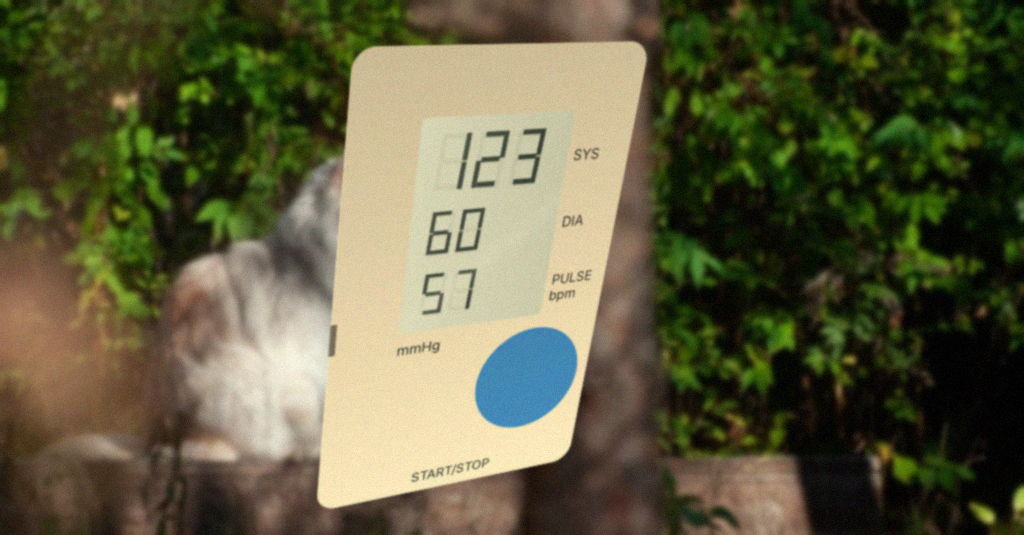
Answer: value=60 unit=mmHg
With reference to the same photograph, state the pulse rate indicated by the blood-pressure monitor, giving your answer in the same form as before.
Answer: value=57 unit=bpm
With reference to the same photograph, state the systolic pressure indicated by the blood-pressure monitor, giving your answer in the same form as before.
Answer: value=123 unit=mmHg
